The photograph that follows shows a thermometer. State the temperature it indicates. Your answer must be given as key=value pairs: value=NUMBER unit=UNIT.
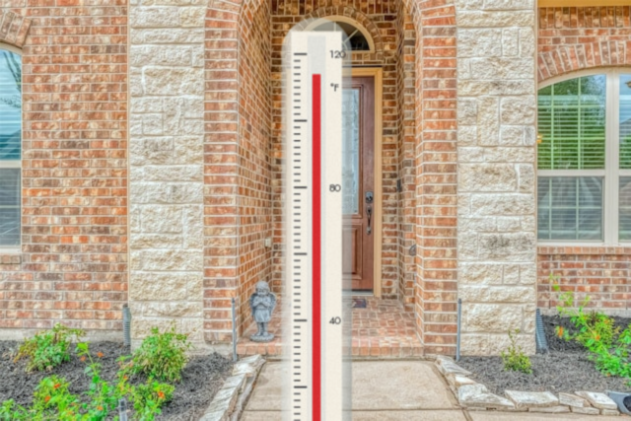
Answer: value=114 unit=°F
